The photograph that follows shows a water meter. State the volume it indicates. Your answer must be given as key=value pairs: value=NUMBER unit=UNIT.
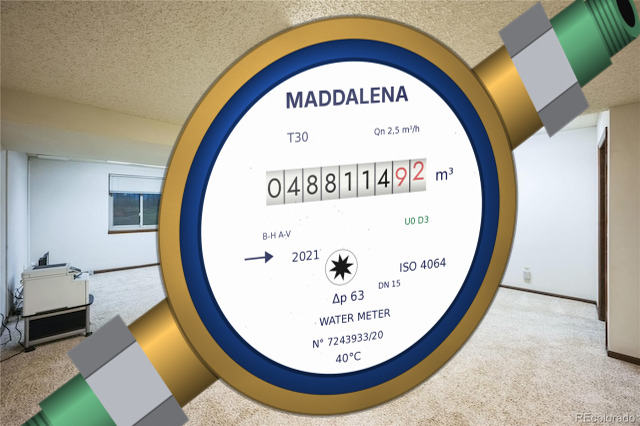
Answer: value=488114.92 unit=m³
